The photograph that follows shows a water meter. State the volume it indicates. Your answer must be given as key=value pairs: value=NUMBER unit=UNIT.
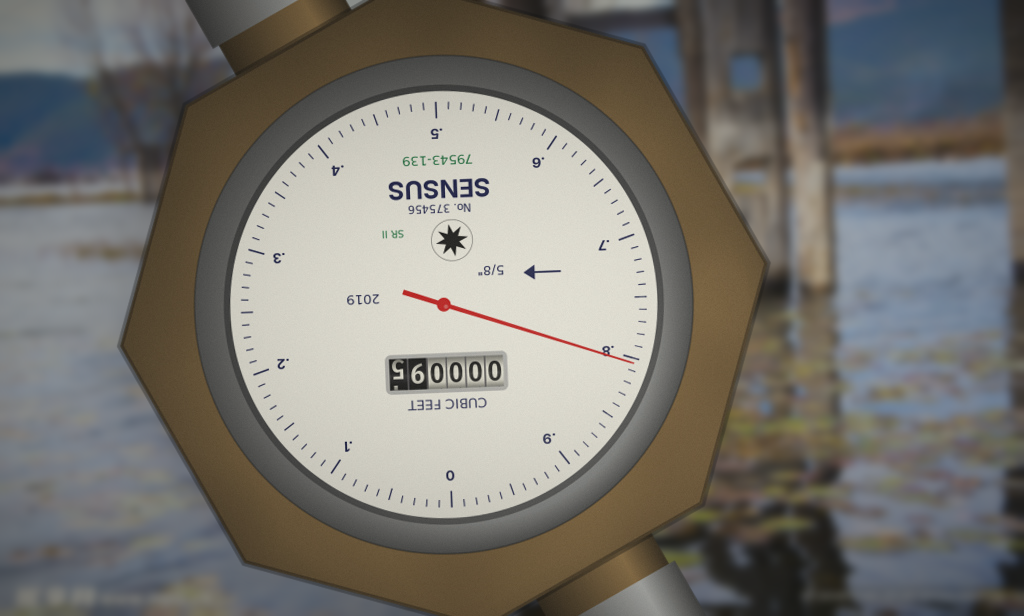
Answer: value=94.80 unit=ft³
